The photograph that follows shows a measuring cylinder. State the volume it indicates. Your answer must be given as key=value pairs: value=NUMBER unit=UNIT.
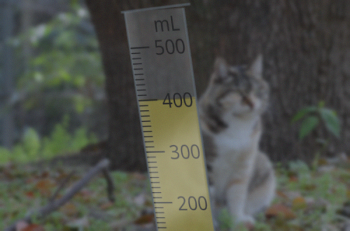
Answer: value=400 unit=mL
